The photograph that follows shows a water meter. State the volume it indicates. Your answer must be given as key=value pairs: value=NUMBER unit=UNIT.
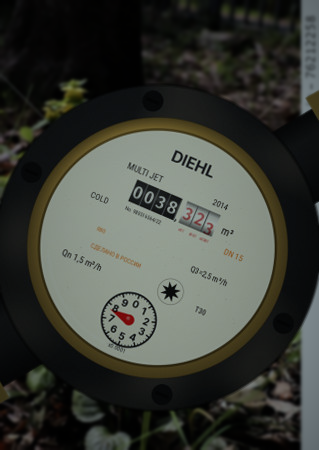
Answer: value=38.3227 unit=m³
